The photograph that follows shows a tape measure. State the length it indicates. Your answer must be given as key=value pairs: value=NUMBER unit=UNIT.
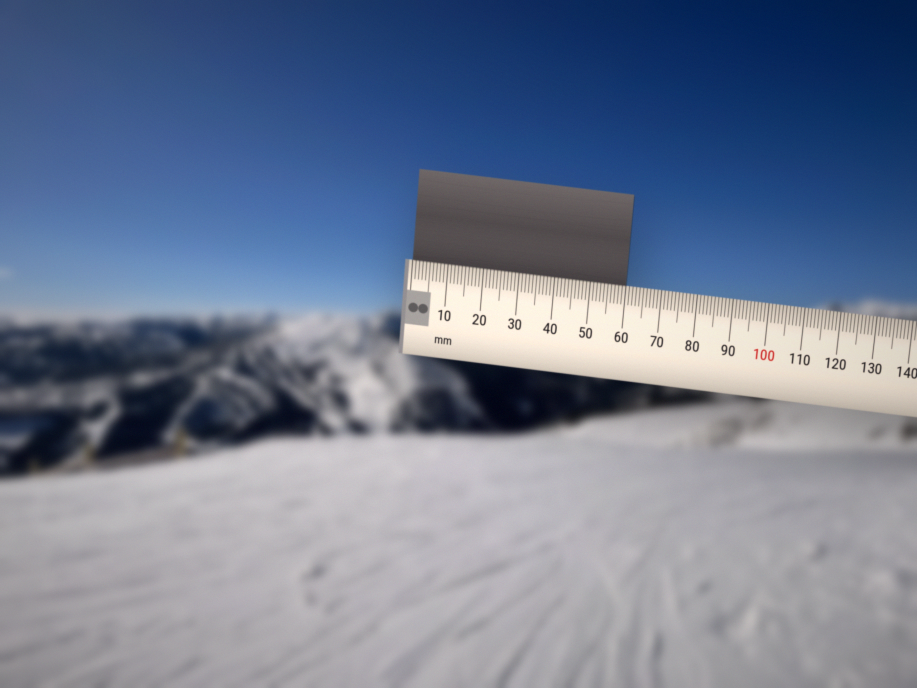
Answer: value=60 unit=mm
